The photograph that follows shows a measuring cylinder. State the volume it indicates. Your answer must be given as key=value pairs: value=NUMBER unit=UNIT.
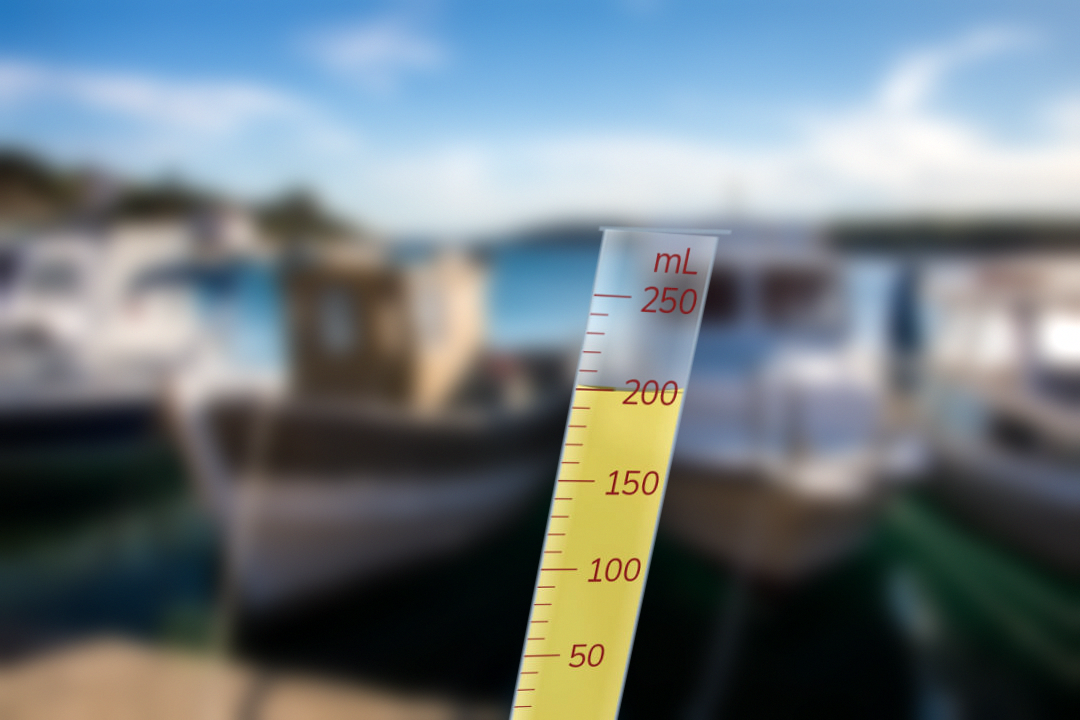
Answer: value=200 unit=mL
